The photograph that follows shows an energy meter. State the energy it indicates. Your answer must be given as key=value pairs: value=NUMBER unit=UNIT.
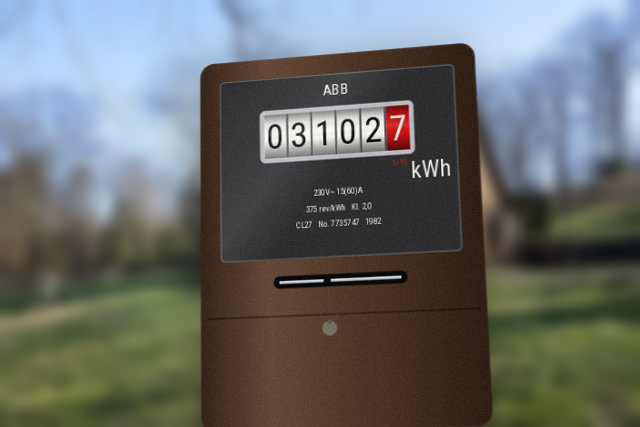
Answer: value=3102.7 unit=kWh
